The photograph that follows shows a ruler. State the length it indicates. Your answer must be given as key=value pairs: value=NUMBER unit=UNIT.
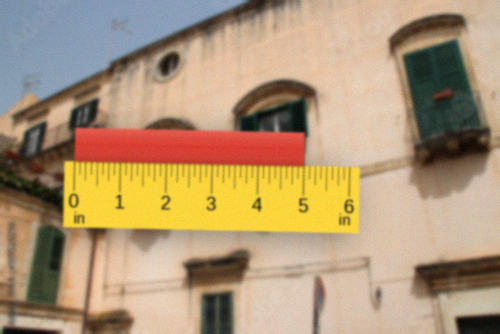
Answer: value=5 unit=in
